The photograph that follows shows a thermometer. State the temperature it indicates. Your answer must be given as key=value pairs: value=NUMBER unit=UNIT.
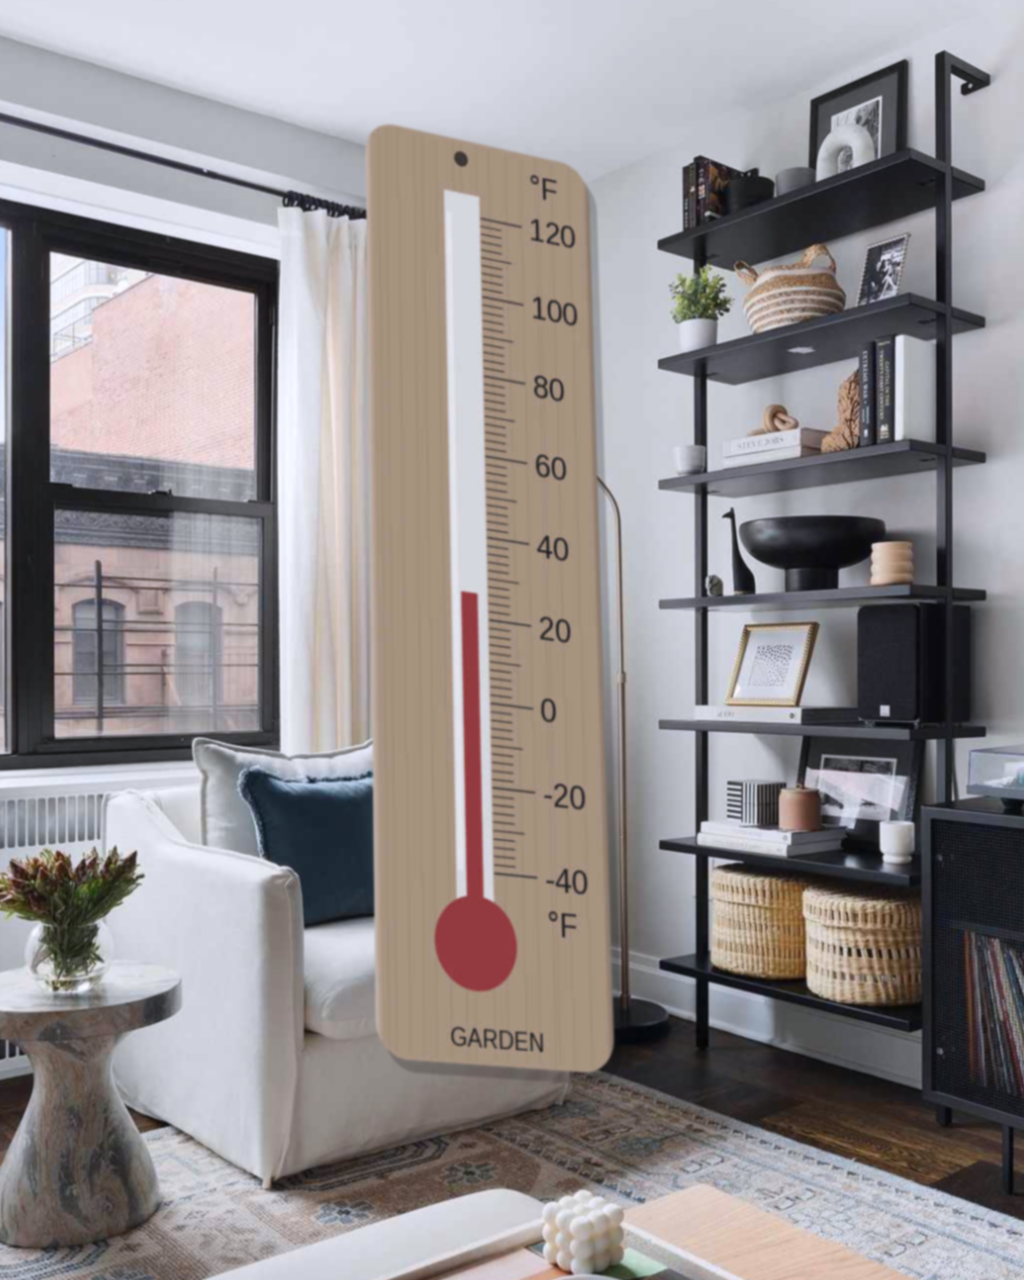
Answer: value=26 unit=°F
